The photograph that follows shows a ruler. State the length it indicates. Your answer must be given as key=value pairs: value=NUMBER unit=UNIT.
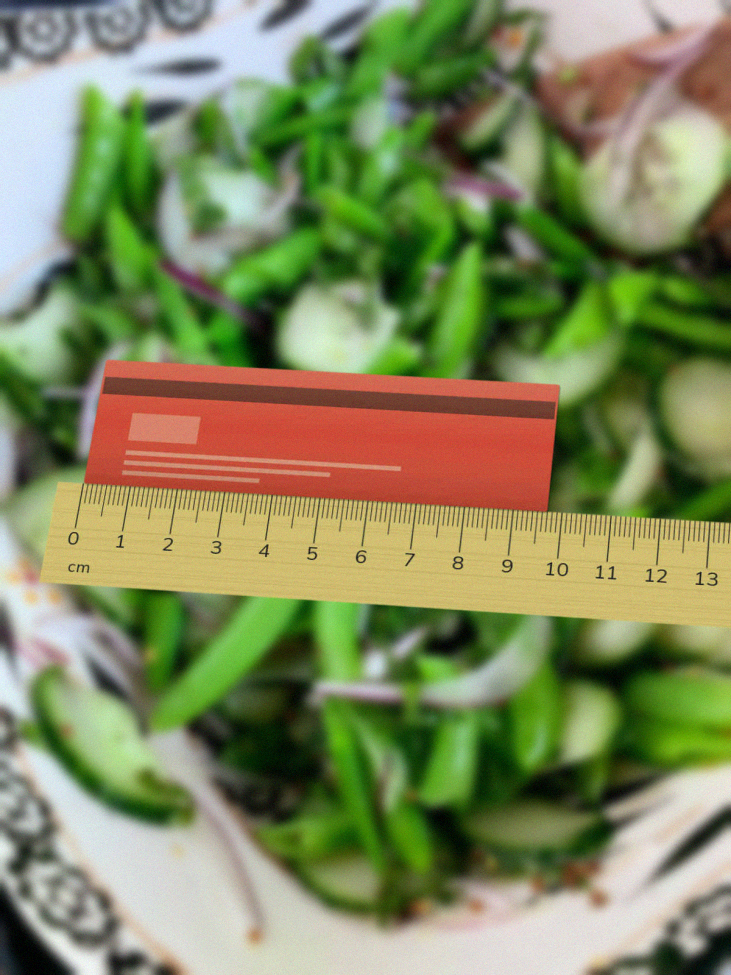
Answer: value=9.7 unit=cm
